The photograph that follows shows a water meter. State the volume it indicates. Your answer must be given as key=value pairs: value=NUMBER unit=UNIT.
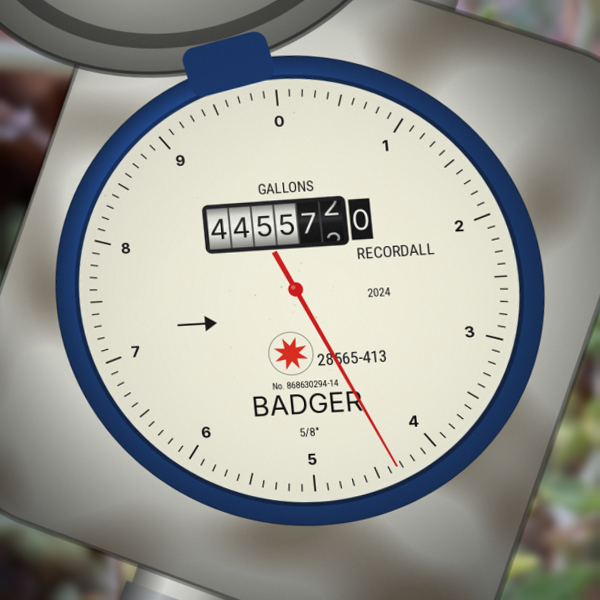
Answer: value=4455724.3 unit=gal
